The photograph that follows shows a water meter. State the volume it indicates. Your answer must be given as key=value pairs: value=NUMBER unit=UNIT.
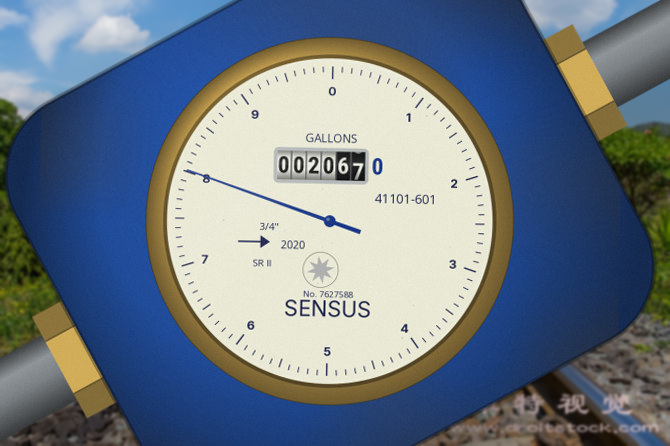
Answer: value=20668.0 unit=gal
